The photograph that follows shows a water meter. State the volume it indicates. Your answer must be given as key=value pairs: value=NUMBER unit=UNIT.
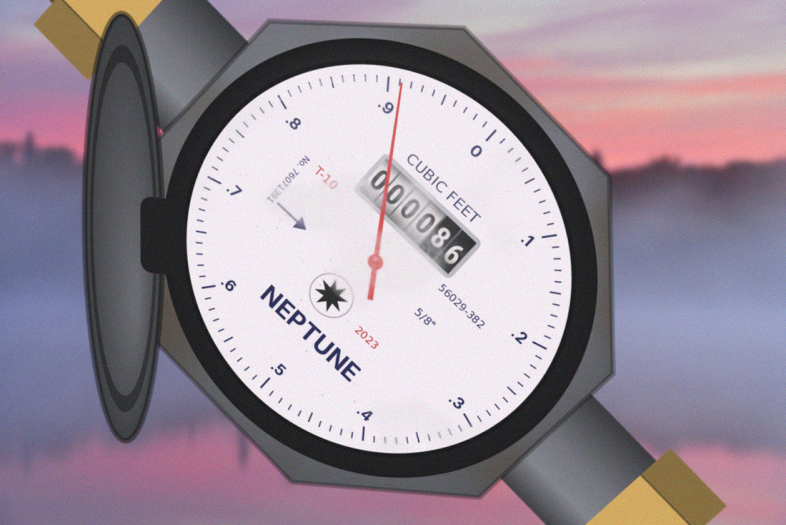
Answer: value=85.91 unit=ft³
